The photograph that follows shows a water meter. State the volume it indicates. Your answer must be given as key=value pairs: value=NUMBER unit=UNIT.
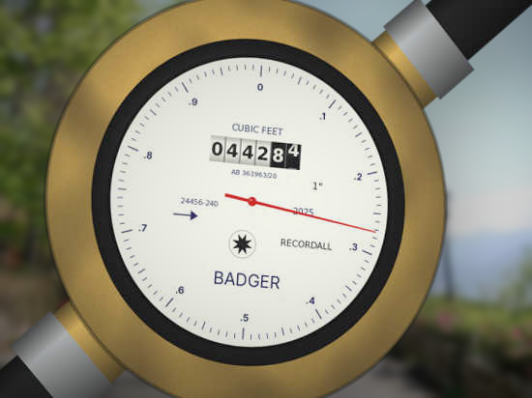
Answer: value=44284.27 unit=ft³
